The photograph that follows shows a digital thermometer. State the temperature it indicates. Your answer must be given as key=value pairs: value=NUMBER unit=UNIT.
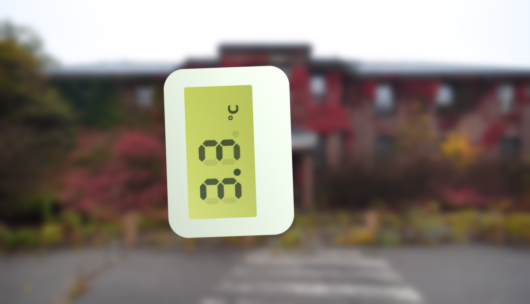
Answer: value=3.3 unit=°C
